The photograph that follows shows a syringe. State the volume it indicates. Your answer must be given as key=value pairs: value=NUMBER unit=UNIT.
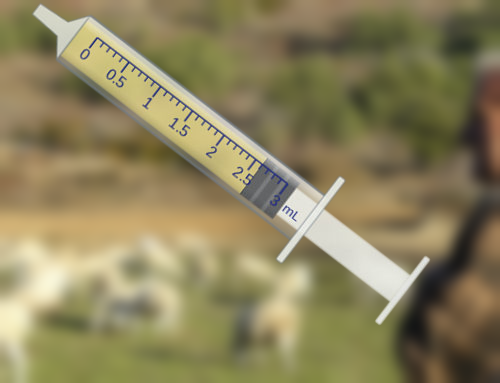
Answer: value=2.6 unit=mL
